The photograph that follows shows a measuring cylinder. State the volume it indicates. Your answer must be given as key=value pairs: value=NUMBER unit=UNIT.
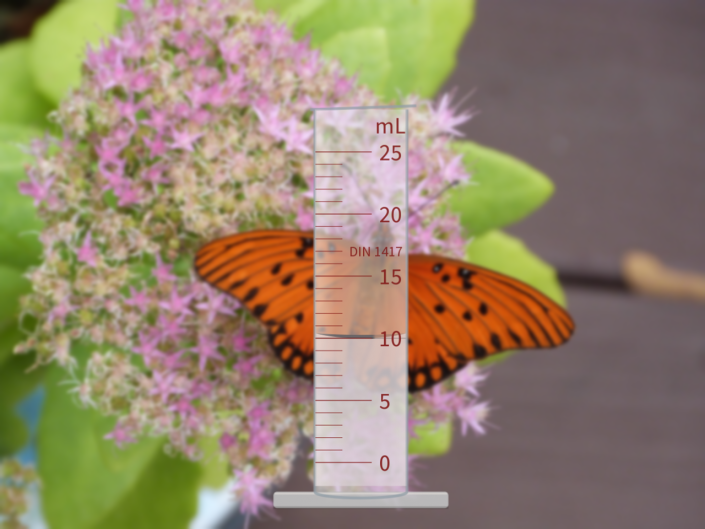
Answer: value=10 unit=mL
